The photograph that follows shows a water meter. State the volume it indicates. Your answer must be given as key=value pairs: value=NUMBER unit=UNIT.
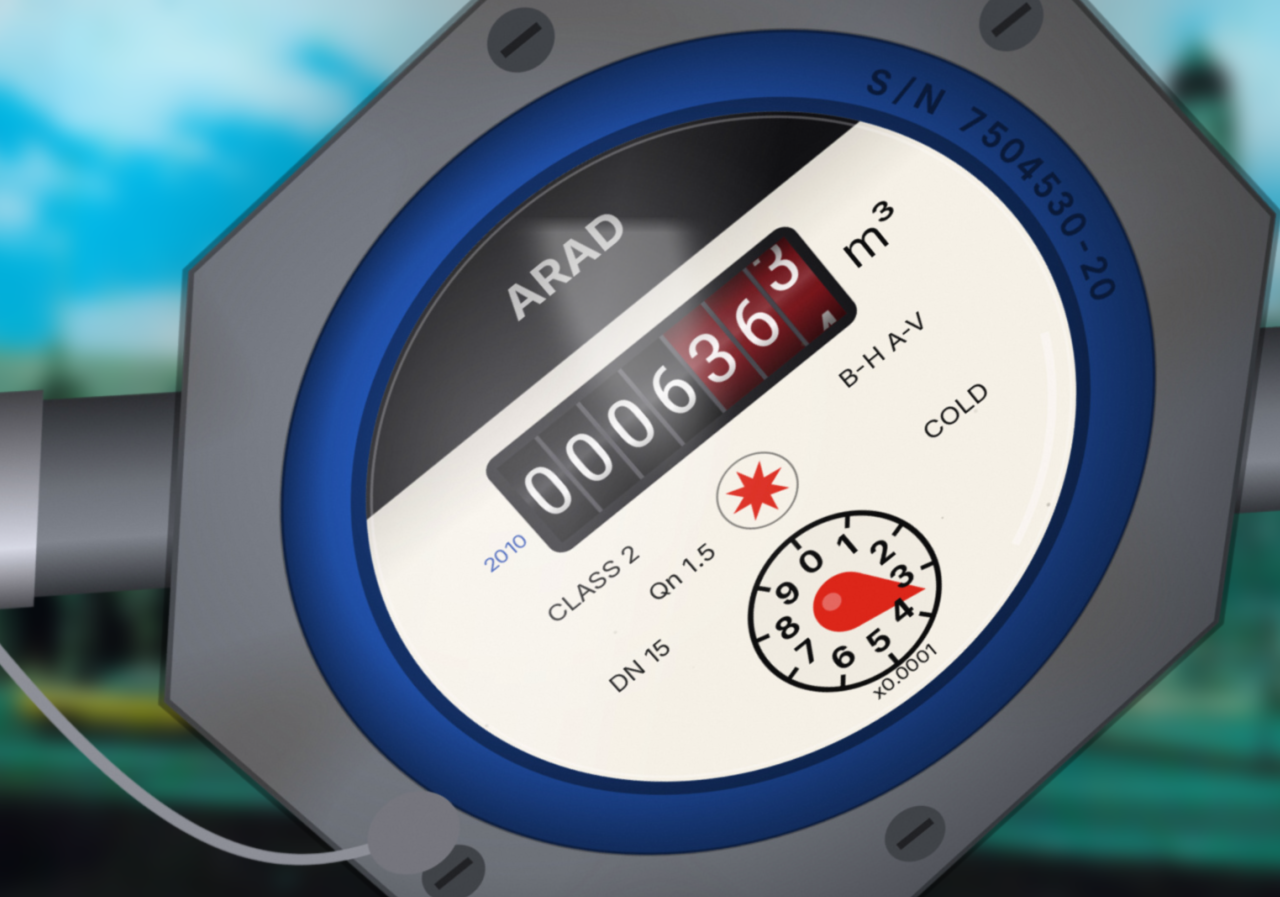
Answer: value=6.3633 unit=m³
